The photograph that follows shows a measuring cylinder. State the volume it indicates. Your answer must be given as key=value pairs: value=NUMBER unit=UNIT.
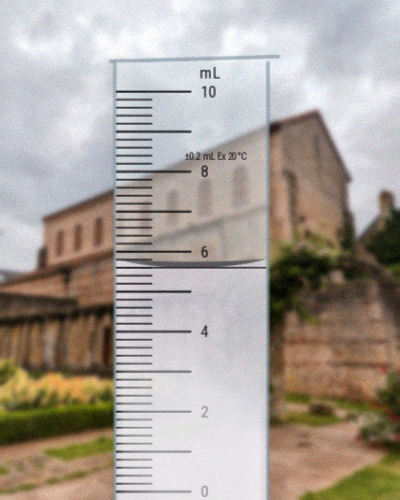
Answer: value=5.6 unit=mL
